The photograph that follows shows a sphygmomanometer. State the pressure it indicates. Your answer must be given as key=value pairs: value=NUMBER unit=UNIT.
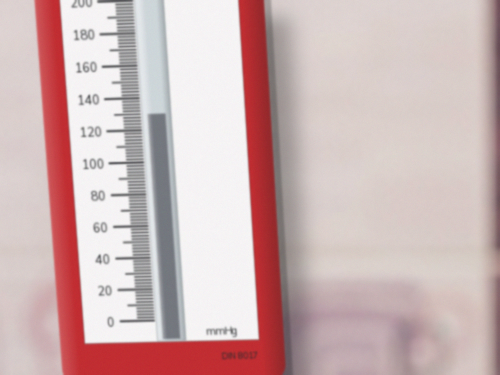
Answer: value=130 unit=mmHg
